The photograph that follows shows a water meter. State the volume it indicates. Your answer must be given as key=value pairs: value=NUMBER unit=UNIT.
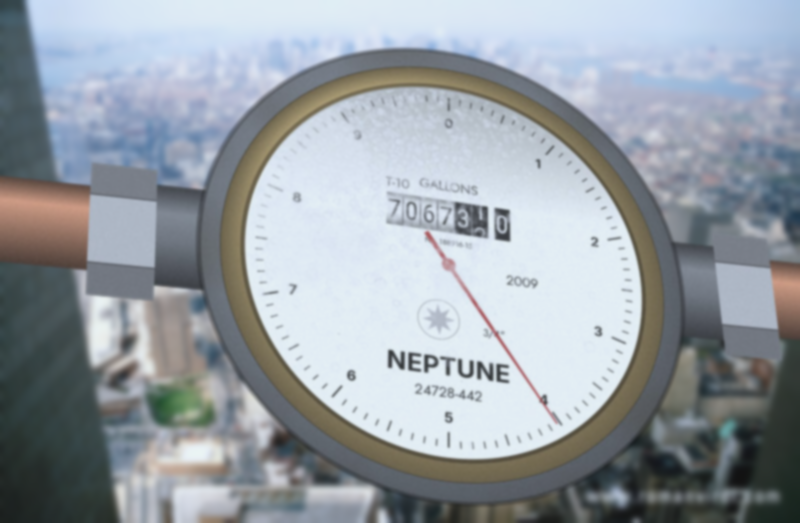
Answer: value=7067314.0 unit=gal
